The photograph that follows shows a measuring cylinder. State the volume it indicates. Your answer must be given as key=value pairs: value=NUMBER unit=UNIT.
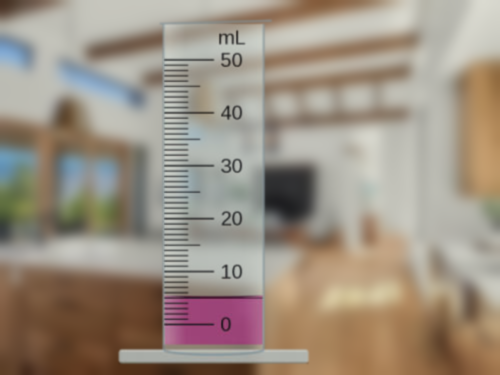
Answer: value=5 unit=mL
